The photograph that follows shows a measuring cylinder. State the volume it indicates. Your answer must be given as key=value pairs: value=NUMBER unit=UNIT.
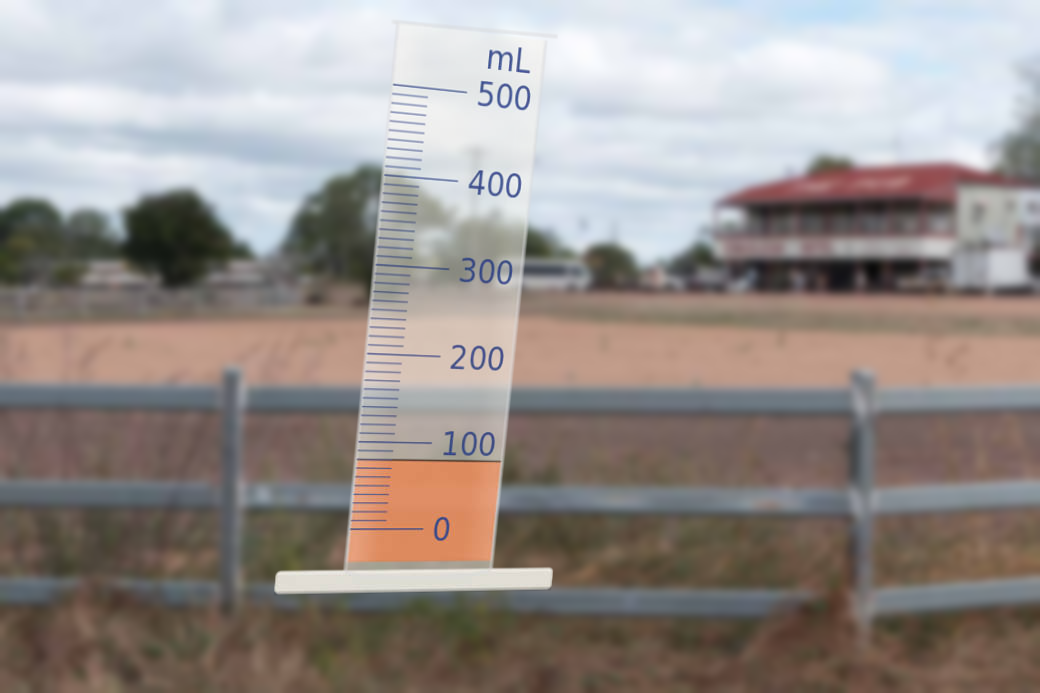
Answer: value=80 unit=mL
